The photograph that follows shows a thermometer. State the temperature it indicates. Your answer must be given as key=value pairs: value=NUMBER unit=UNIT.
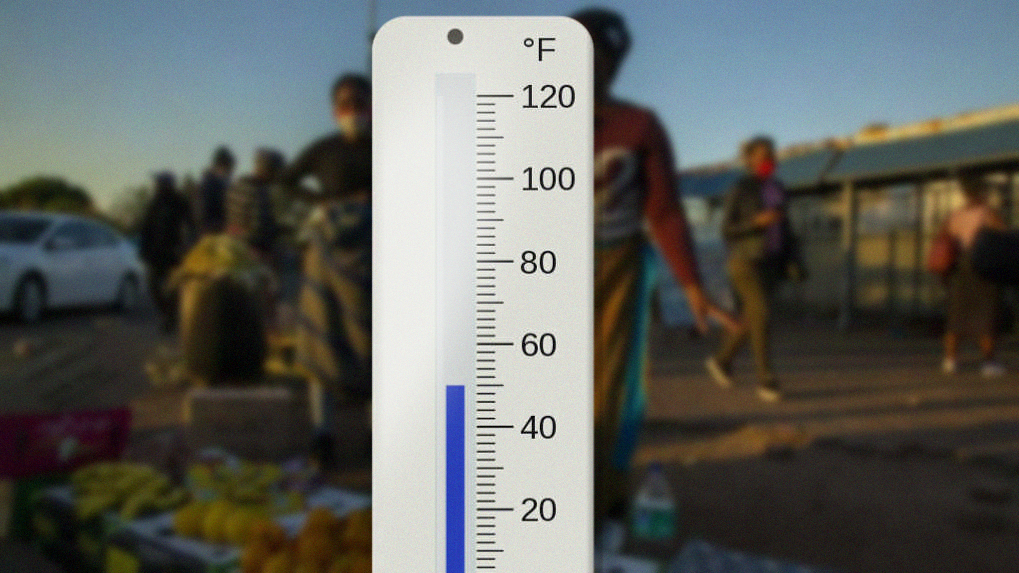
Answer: value=50 unit=°F
